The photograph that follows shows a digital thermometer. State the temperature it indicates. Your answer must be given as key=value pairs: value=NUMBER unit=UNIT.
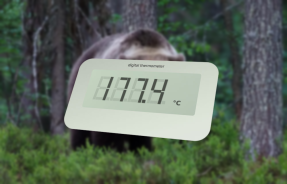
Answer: value=177.4 unit=°C
